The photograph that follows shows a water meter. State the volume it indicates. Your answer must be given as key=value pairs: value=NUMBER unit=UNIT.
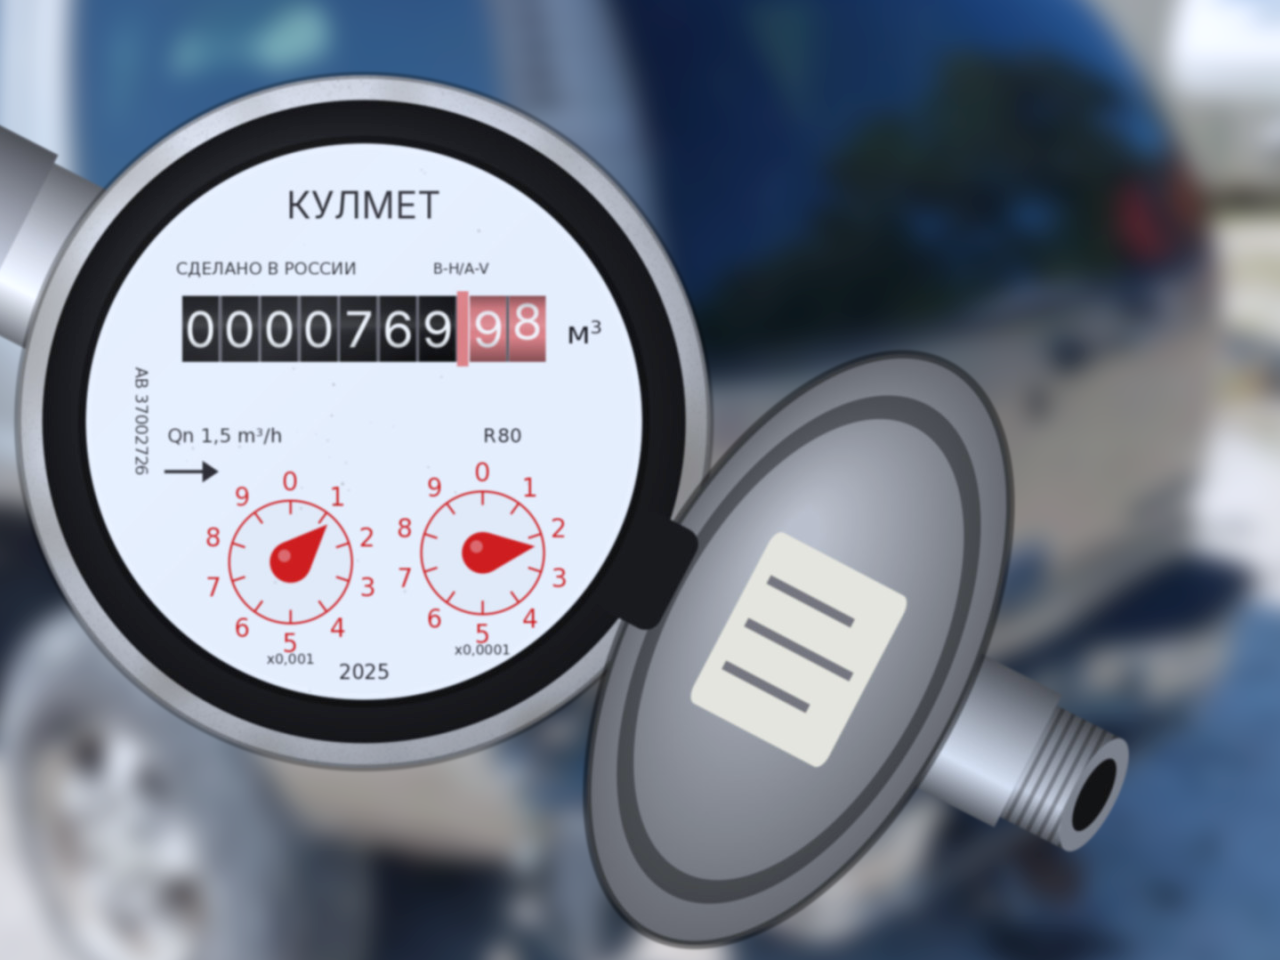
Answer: value=769.9812 unit=m³
